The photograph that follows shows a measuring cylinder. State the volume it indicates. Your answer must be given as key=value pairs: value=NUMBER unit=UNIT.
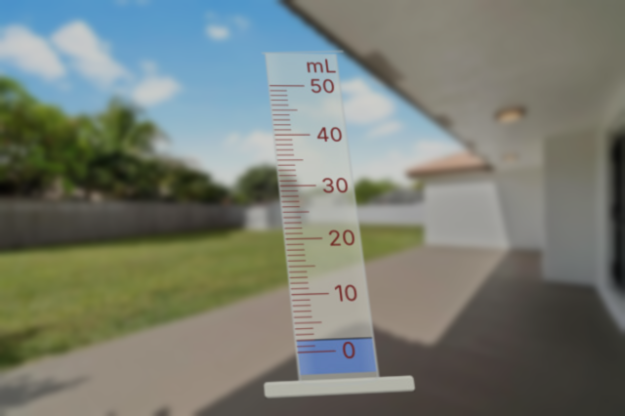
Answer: value=2 unit=mL
